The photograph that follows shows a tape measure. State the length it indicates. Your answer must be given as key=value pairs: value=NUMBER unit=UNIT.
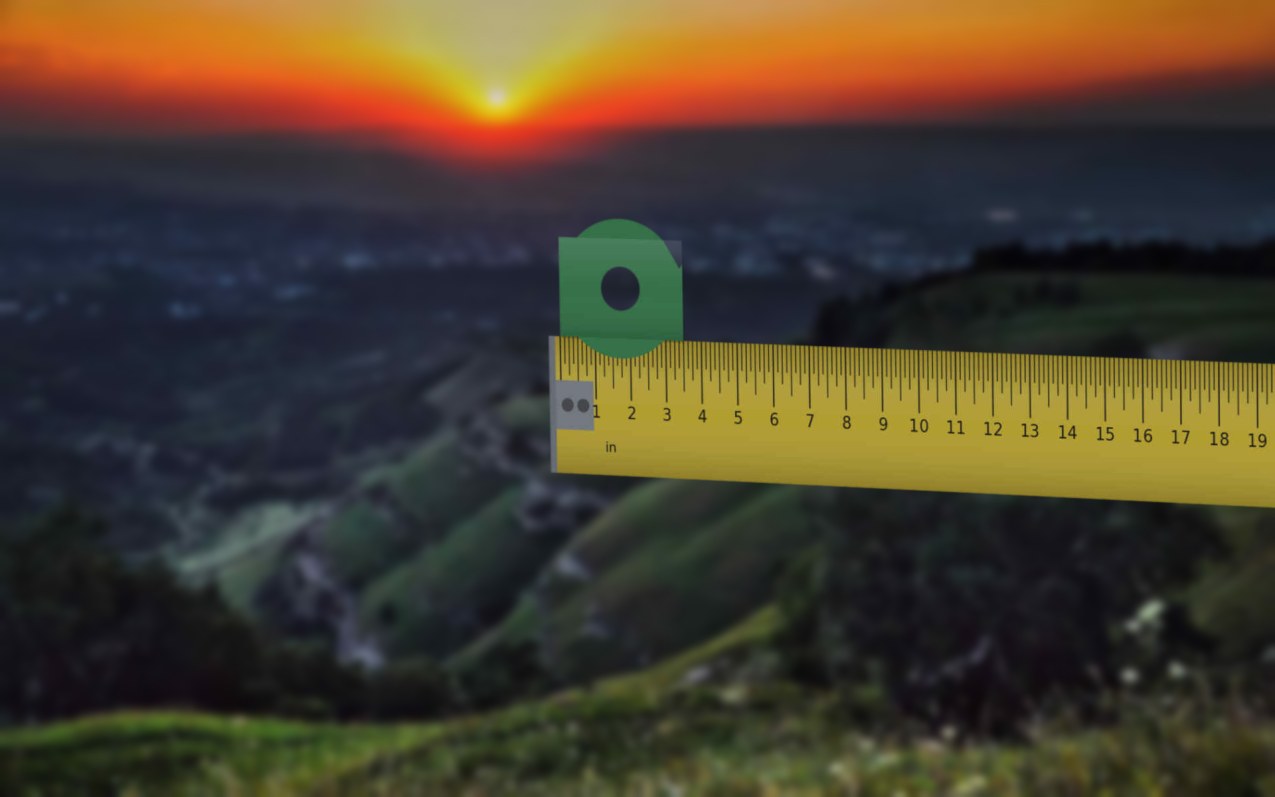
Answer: value=3.5 unit=in
